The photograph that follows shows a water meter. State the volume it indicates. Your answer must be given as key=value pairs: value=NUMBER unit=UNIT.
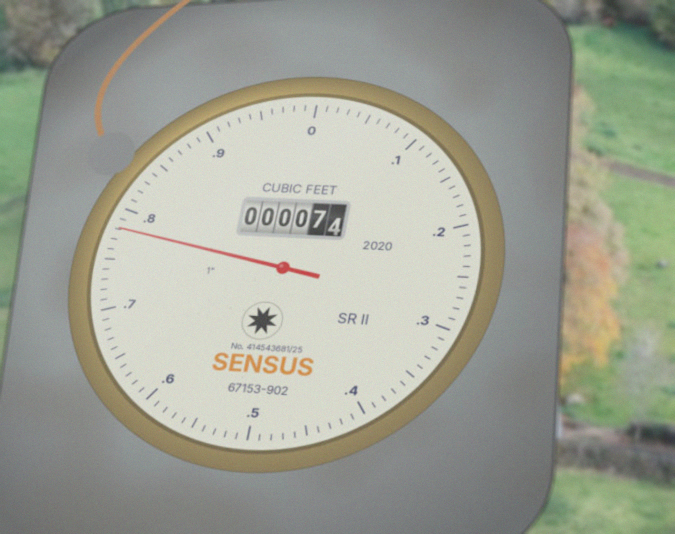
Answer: value=73.78 unit=ft³
